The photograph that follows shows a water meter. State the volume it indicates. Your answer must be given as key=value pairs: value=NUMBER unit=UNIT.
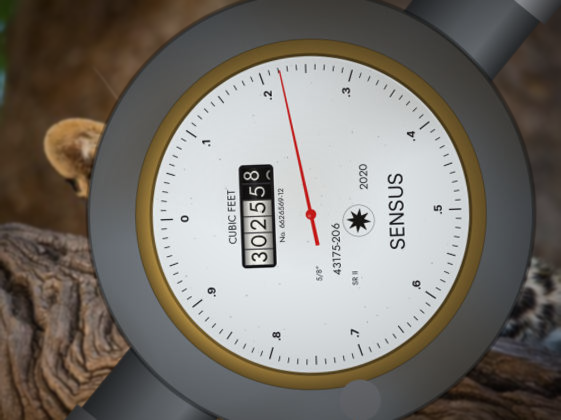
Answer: value=302558.22 unit=ft³
